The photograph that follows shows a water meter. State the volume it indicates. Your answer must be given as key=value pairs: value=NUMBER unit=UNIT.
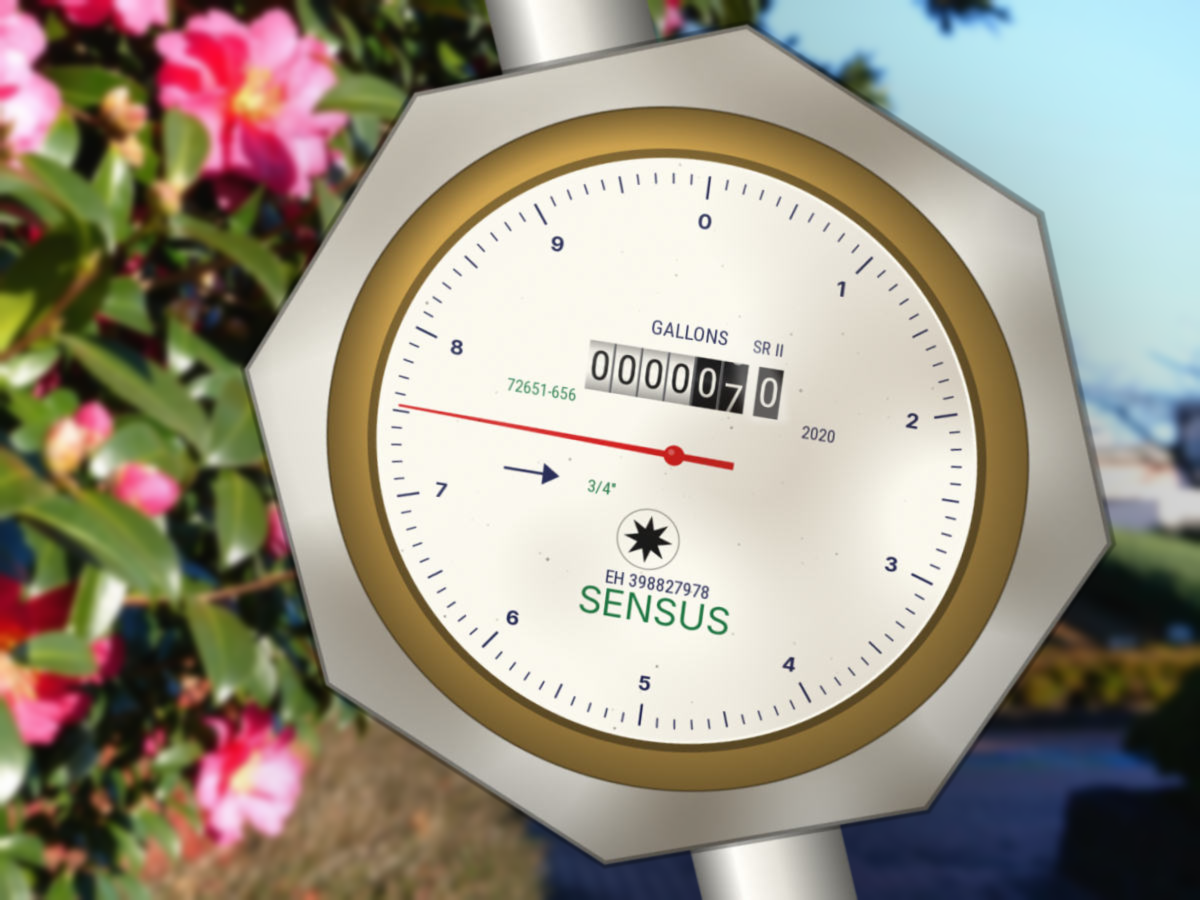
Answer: value=67.5 unit=gal
